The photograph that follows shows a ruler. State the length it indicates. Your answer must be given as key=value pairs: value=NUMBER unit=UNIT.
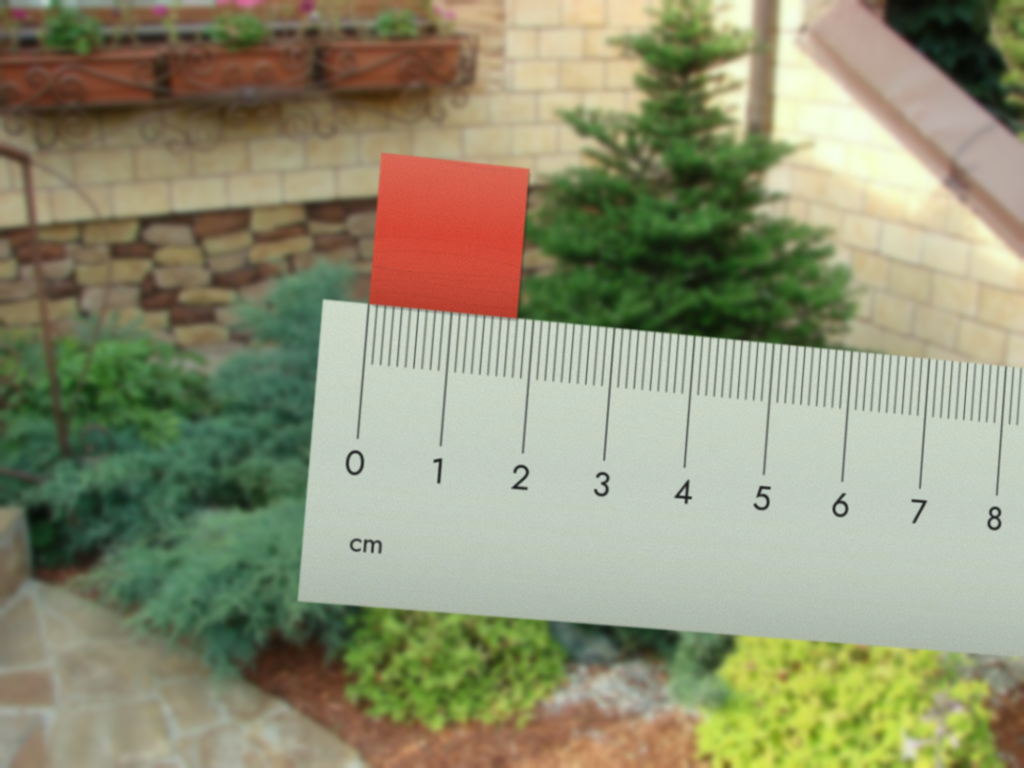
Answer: value=1.8 unit=cm
